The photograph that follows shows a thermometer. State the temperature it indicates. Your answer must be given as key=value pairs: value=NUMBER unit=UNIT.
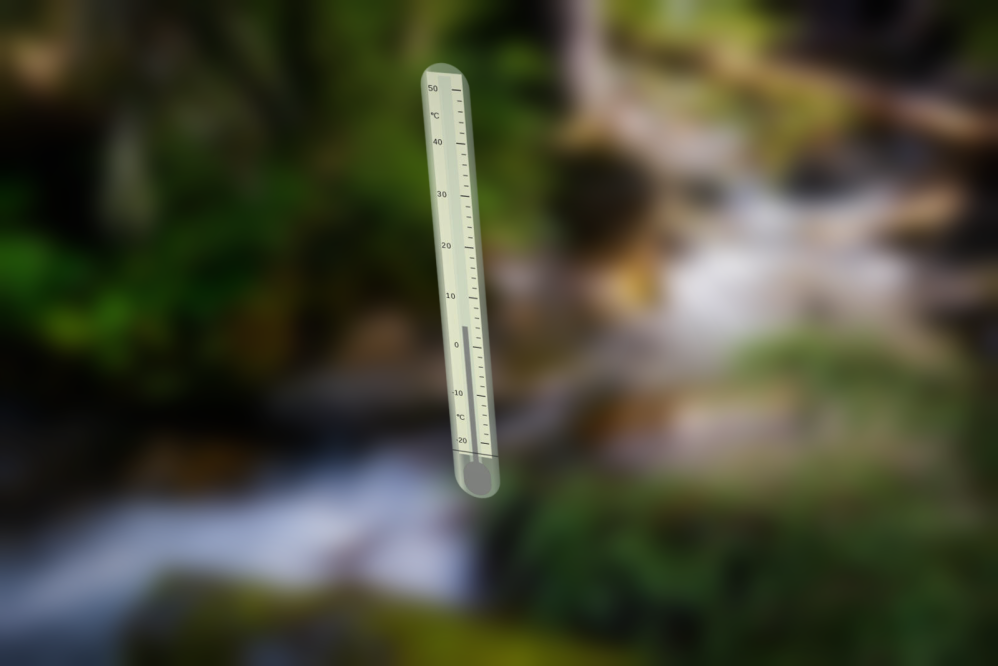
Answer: value=4 unit=°C
